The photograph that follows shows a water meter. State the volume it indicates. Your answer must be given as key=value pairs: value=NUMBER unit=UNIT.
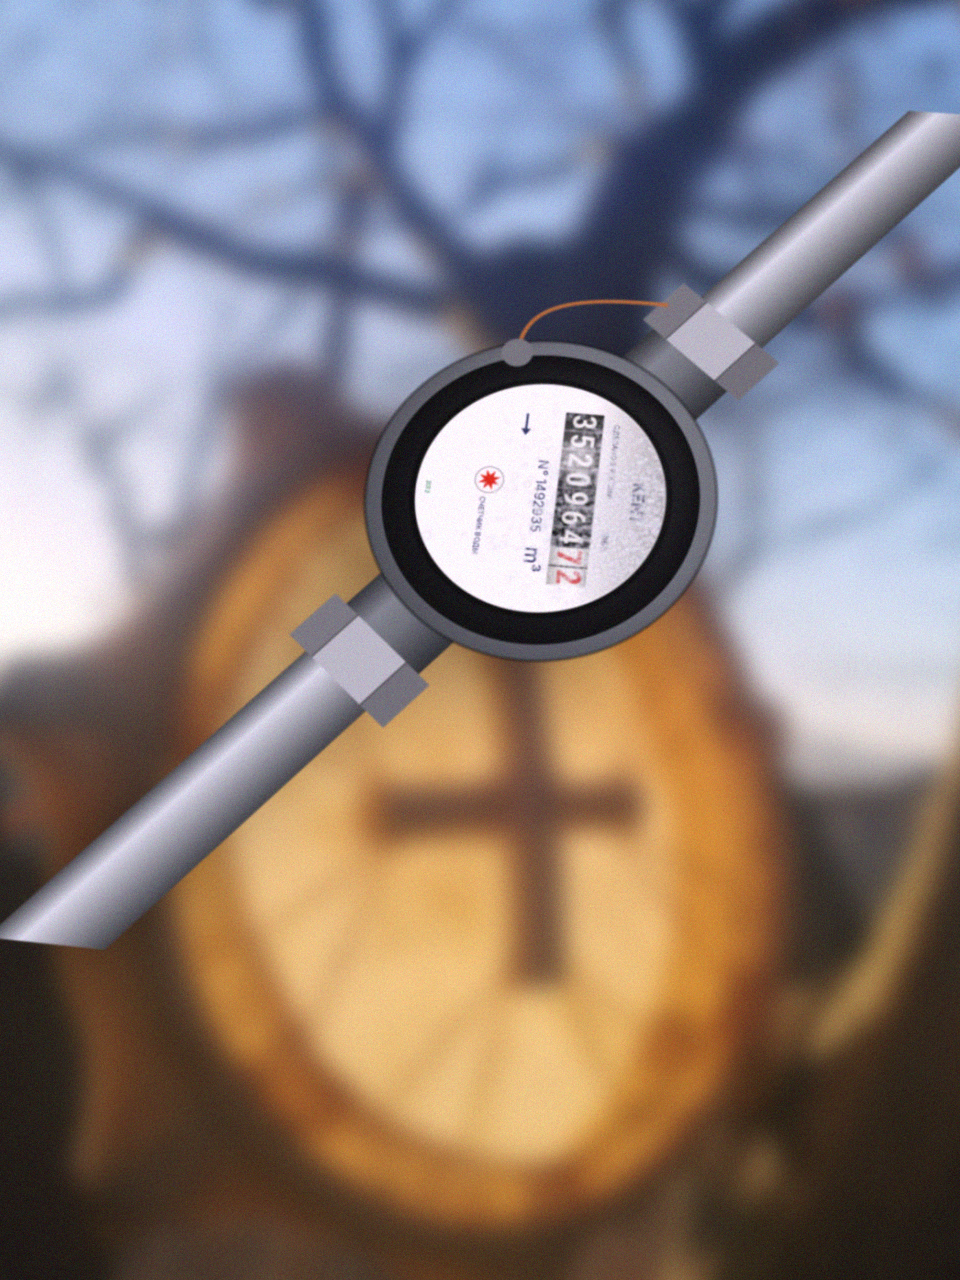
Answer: value=3520964.72 unit=m³
